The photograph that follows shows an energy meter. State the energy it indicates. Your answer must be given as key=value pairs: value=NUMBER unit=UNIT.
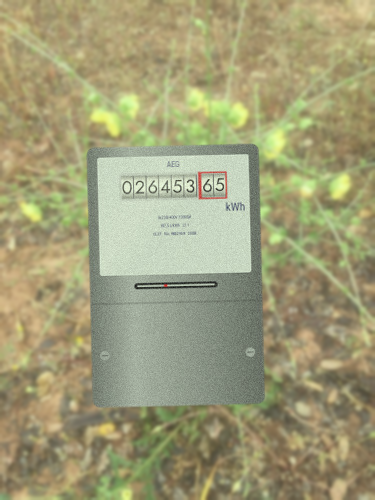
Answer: value=26453.65 unit=kWh
